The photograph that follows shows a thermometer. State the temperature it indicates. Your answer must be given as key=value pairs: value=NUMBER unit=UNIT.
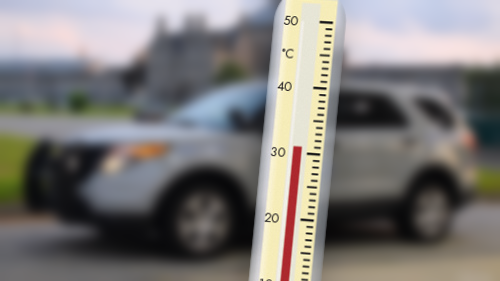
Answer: value=31 unit=°C
